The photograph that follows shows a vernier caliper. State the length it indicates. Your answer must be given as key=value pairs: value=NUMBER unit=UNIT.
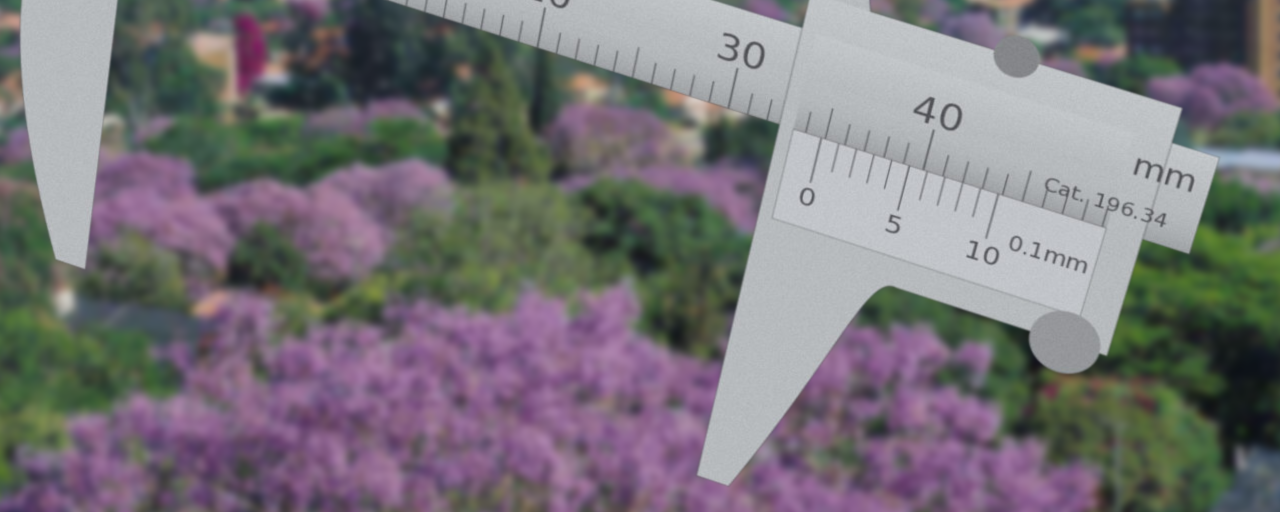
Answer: value=34.8 unit=mm
